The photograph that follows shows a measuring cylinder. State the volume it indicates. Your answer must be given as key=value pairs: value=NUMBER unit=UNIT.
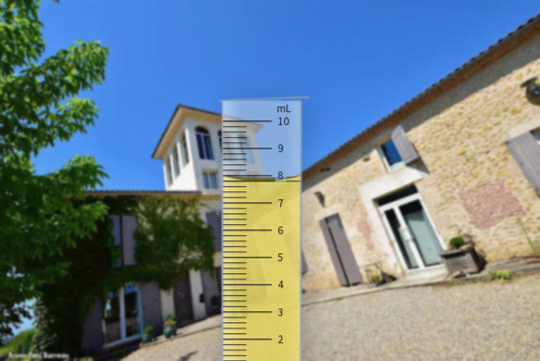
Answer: value=7.8 unit=mL
